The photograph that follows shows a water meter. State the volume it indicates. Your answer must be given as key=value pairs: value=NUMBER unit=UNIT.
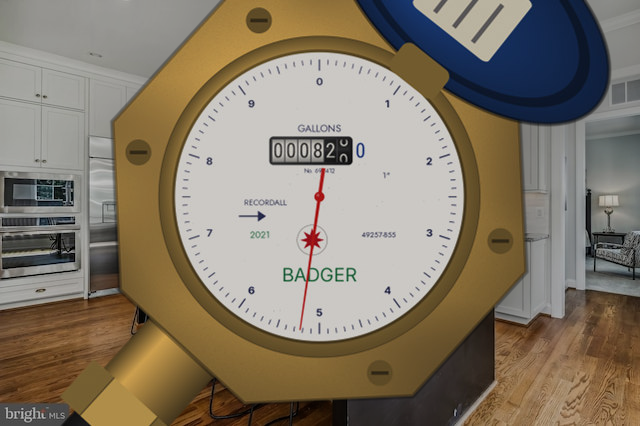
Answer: value=8285.2 unit=gal
